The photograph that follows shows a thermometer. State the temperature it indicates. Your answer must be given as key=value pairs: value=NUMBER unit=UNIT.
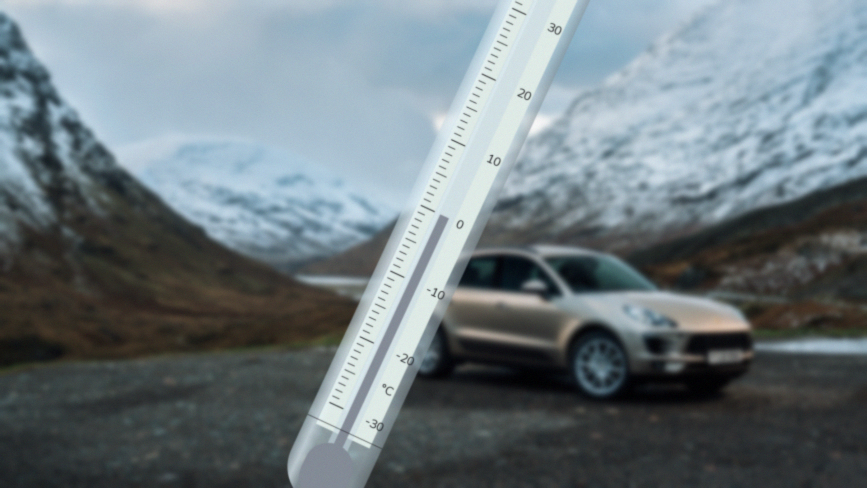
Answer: value=0 unit=°C
